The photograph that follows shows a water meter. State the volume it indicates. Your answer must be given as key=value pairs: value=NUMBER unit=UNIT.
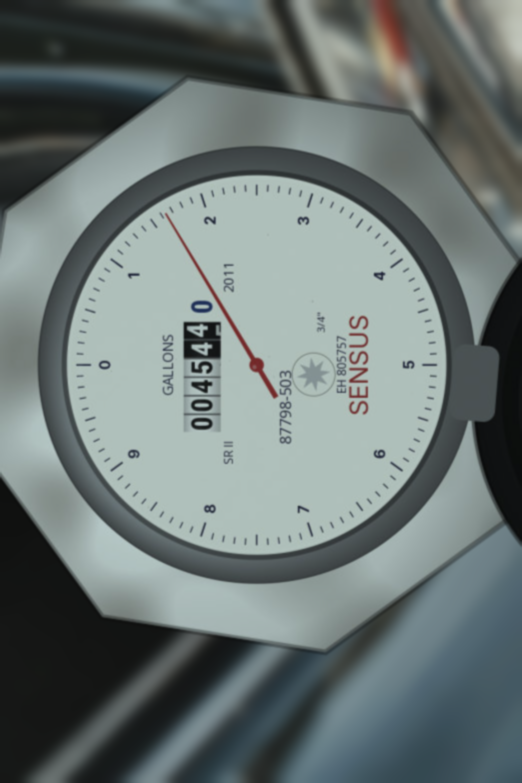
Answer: value=45441.6 unit=gal
